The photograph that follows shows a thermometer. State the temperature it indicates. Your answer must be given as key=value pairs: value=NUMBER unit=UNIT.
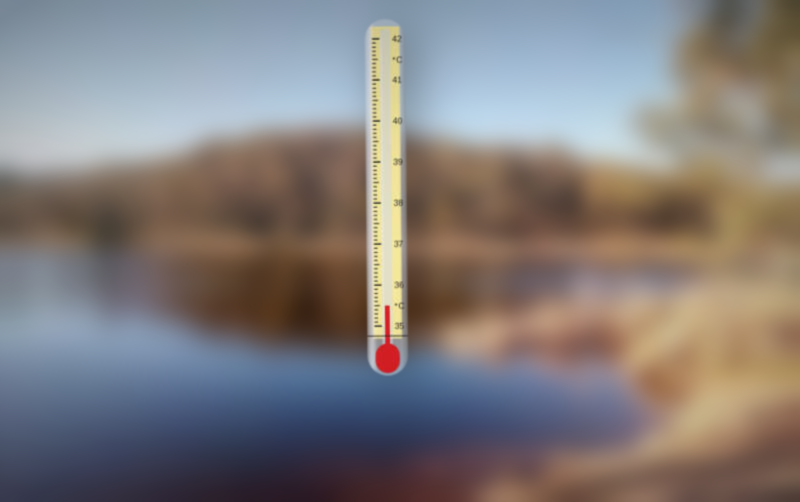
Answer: value=35.5 unit=°C
